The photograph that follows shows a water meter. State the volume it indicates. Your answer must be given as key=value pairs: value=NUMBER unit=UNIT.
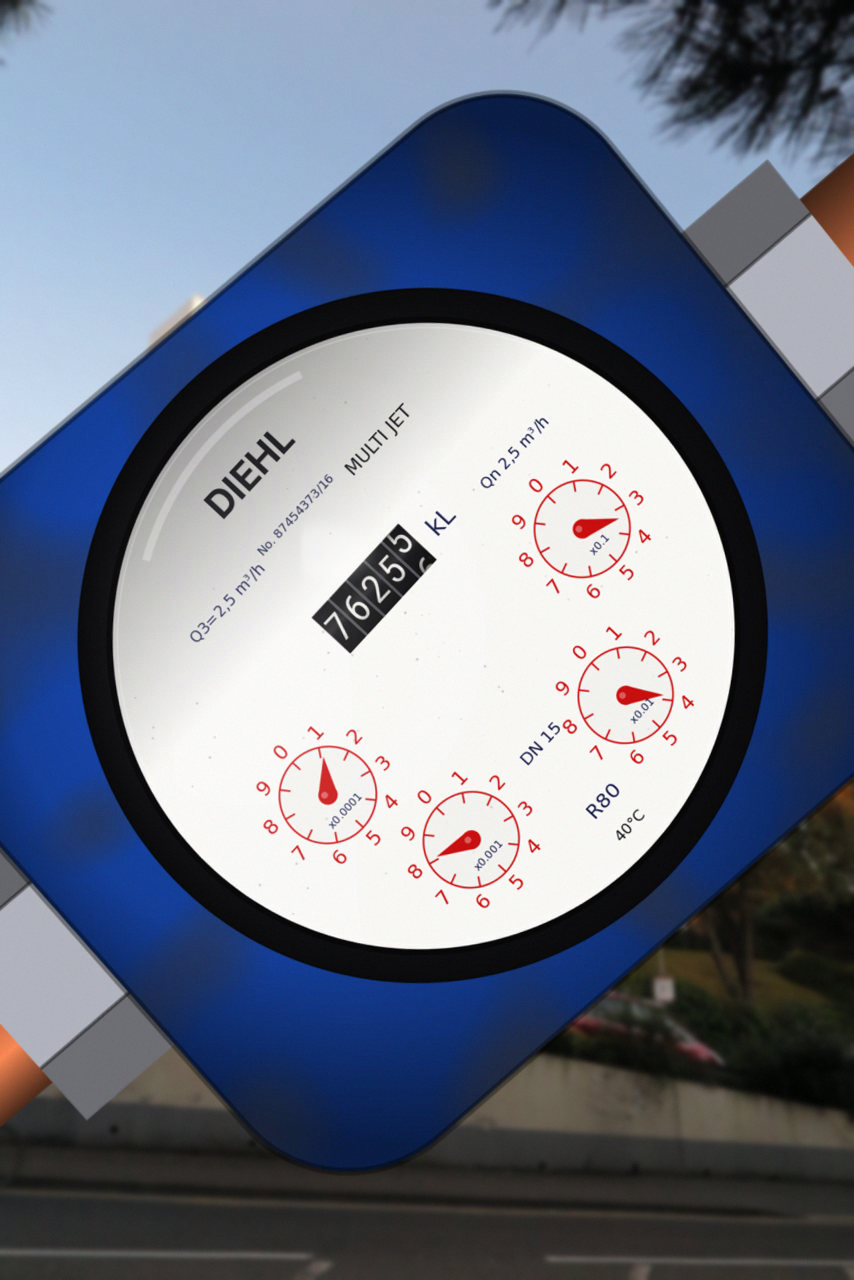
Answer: value=76255.3381 unit=kL
